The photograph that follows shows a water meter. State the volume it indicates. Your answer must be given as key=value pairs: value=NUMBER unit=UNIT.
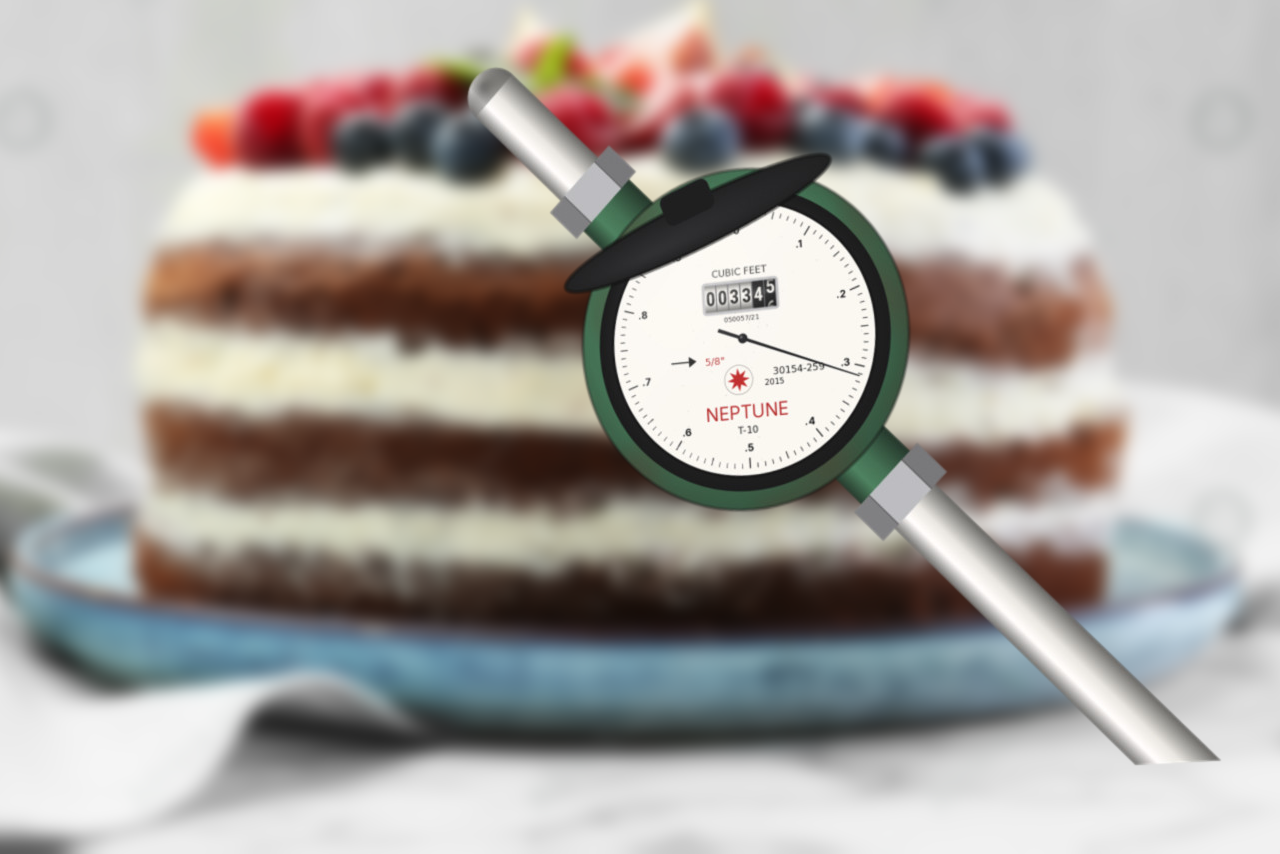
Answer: value=3345.31 unit=ft³
